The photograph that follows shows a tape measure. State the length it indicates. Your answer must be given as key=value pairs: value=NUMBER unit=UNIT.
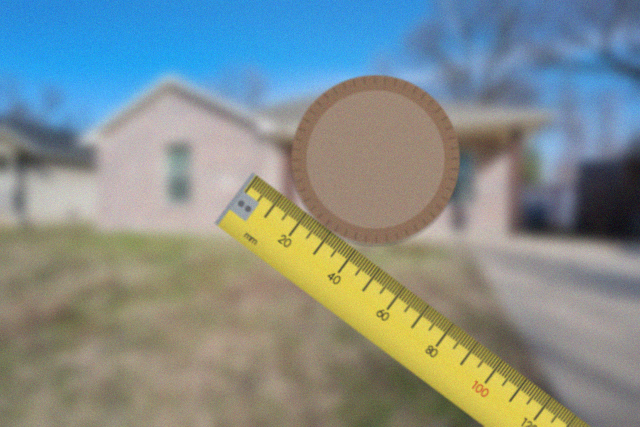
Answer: value=55 unit=mm
